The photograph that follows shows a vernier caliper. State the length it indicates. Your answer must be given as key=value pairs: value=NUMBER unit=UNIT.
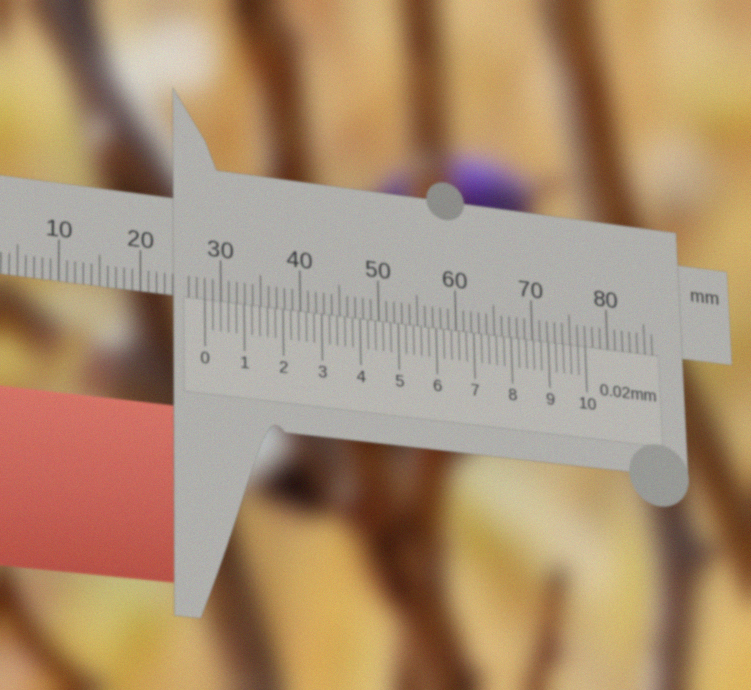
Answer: value=28.0 unit=mm
